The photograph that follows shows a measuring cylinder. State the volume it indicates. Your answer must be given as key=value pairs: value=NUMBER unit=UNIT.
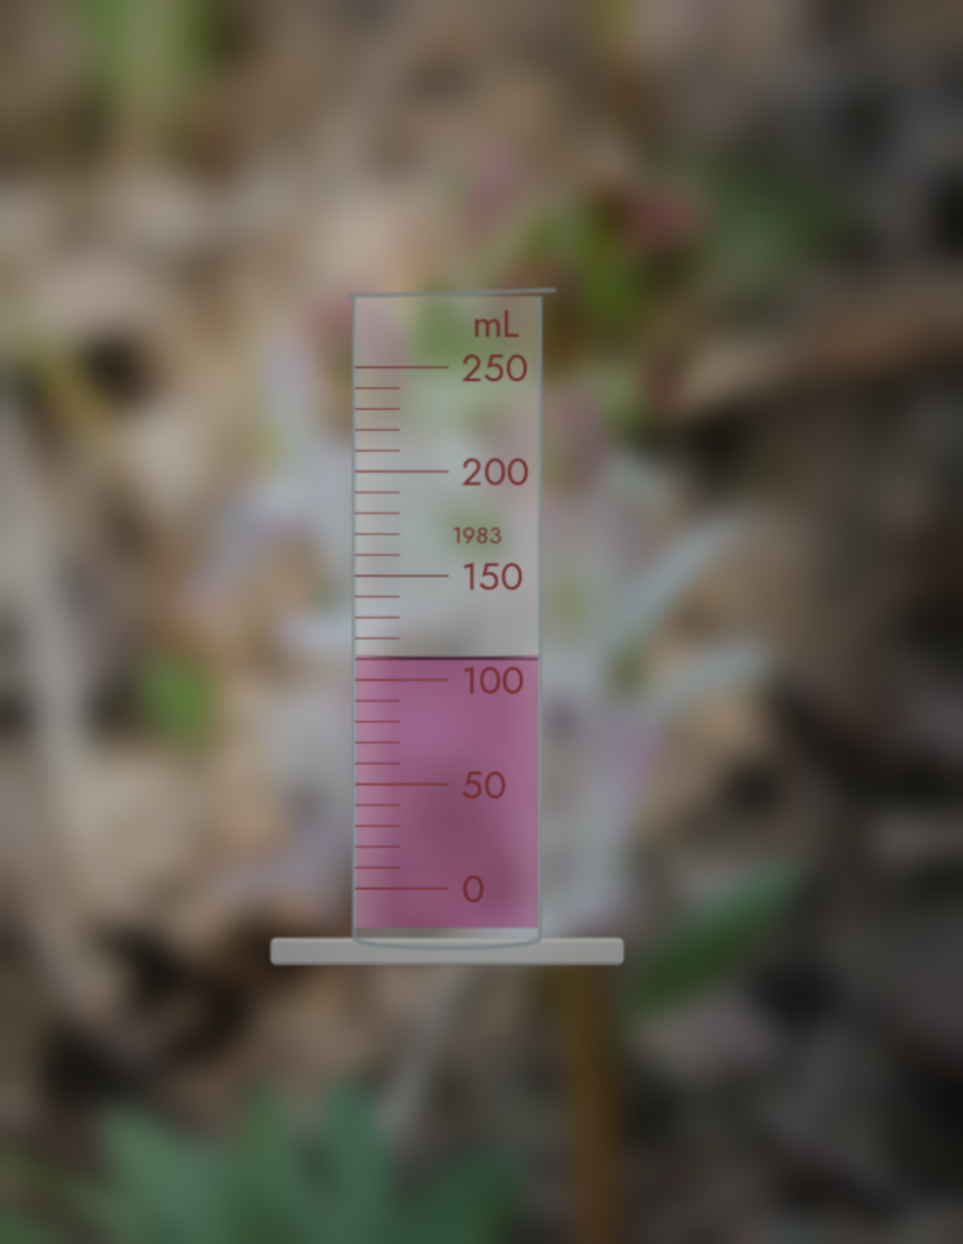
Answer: value=110 unit=mL
